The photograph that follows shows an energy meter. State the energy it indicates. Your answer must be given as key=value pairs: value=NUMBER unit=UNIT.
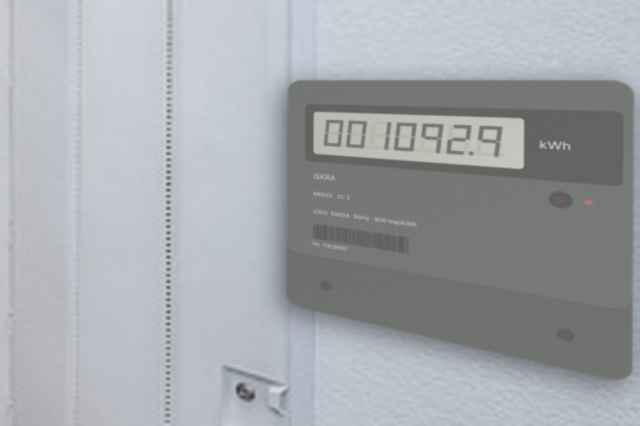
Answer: value=1092.9 unit=kWh
